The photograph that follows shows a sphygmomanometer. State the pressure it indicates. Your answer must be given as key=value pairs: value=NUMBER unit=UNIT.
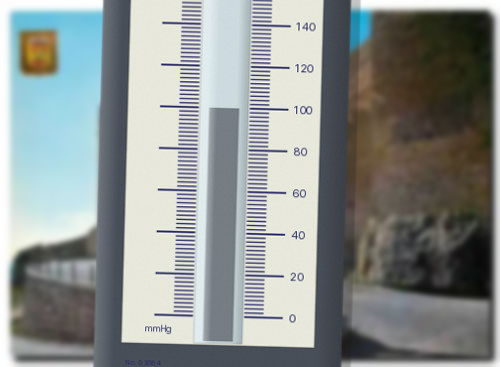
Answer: value=100 unit=mmHg
